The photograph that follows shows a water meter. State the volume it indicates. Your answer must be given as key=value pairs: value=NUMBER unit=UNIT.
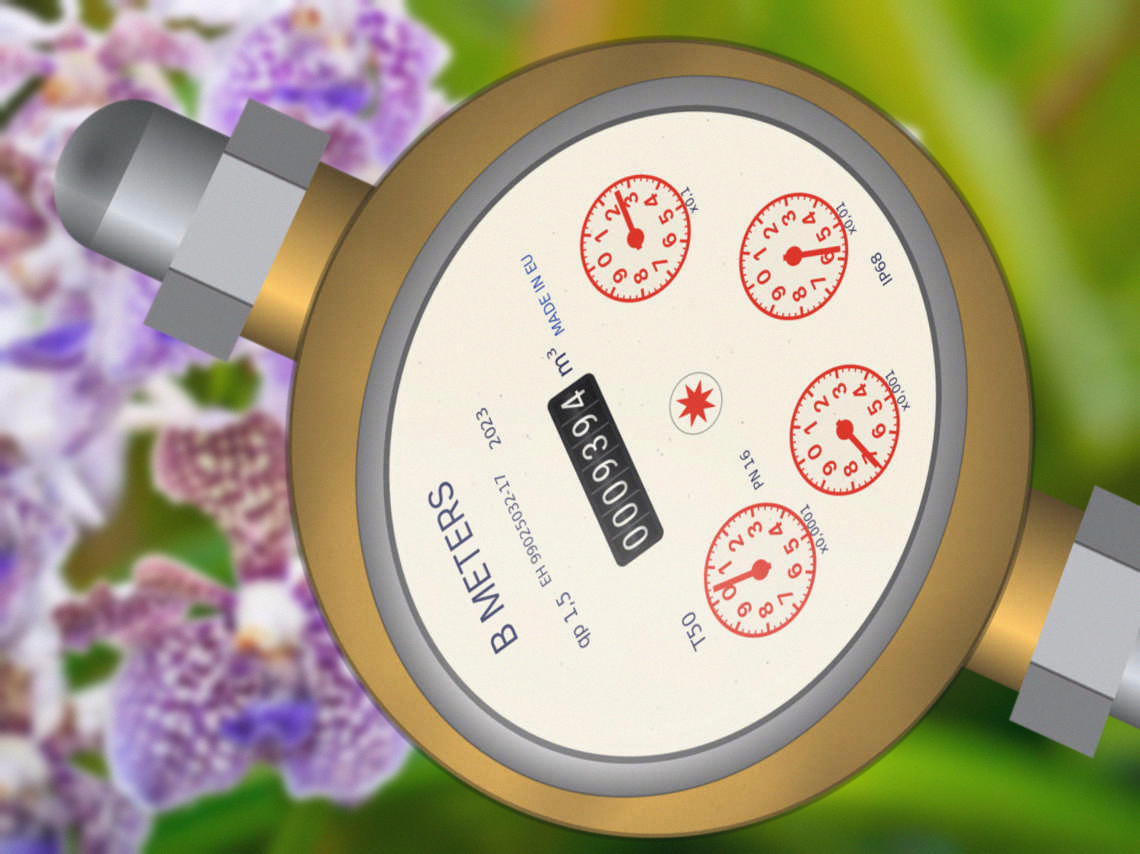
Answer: value=9394.2570 unit=m³
